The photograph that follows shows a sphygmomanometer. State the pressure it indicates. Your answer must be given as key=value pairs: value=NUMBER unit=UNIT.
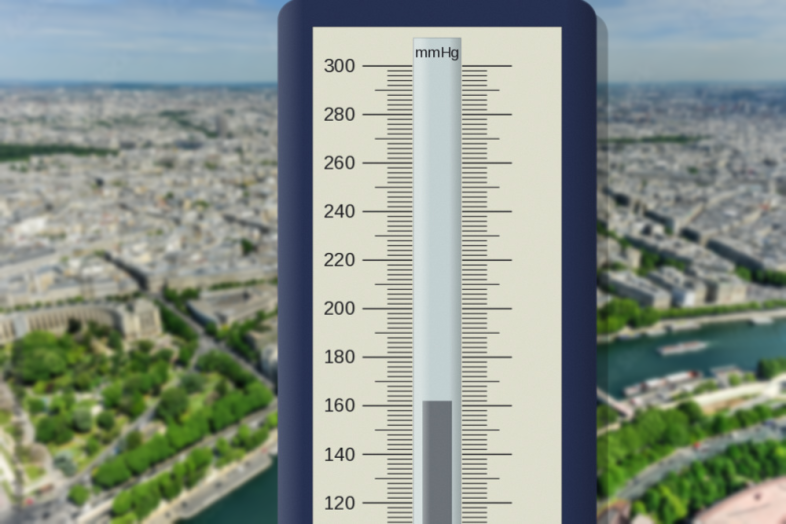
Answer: value=162 unit=mmHg
